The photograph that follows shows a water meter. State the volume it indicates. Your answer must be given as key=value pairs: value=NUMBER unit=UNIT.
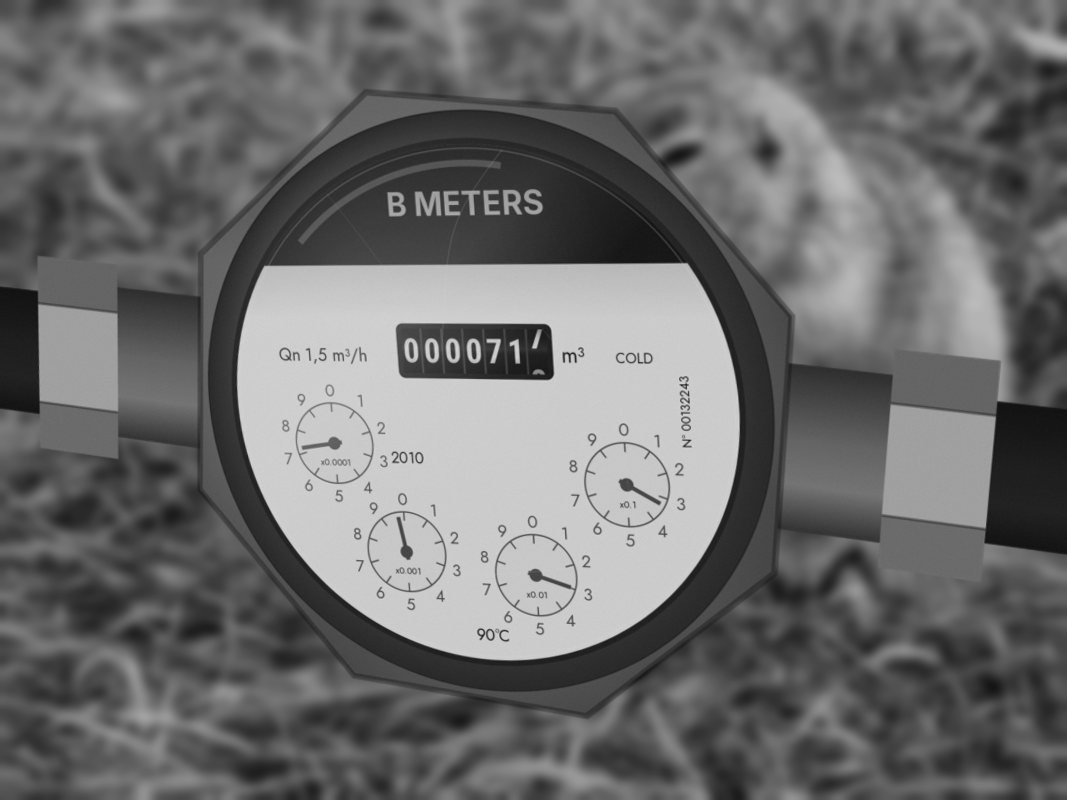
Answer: value=717.3297 unit=m³
